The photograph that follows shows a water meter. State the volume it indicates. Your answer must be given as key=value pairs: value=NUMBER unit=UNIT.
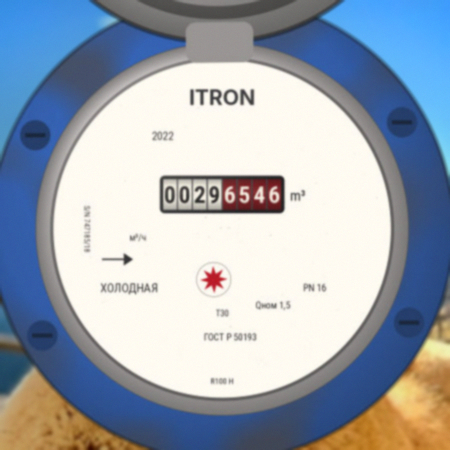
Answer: value=29.6546 unit=m³
